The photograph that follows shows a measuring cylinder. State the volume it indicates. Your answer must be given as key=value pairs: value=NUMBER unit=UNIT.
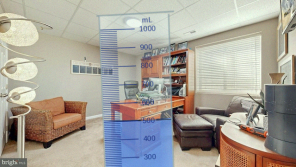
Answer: value=500 unit=mL
